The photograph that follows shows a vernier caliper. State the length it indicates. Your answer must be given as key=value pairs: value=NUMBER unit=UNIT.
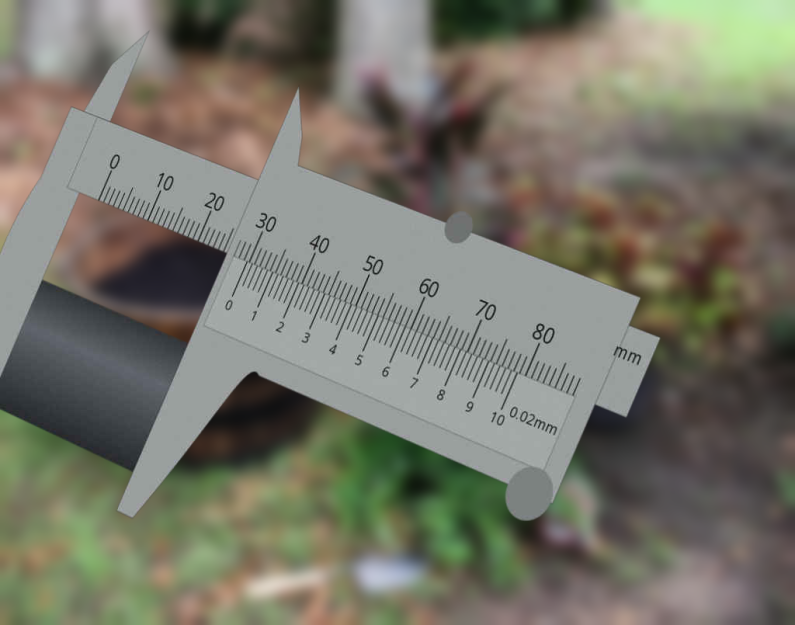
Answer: value=29.6 unit=mm
